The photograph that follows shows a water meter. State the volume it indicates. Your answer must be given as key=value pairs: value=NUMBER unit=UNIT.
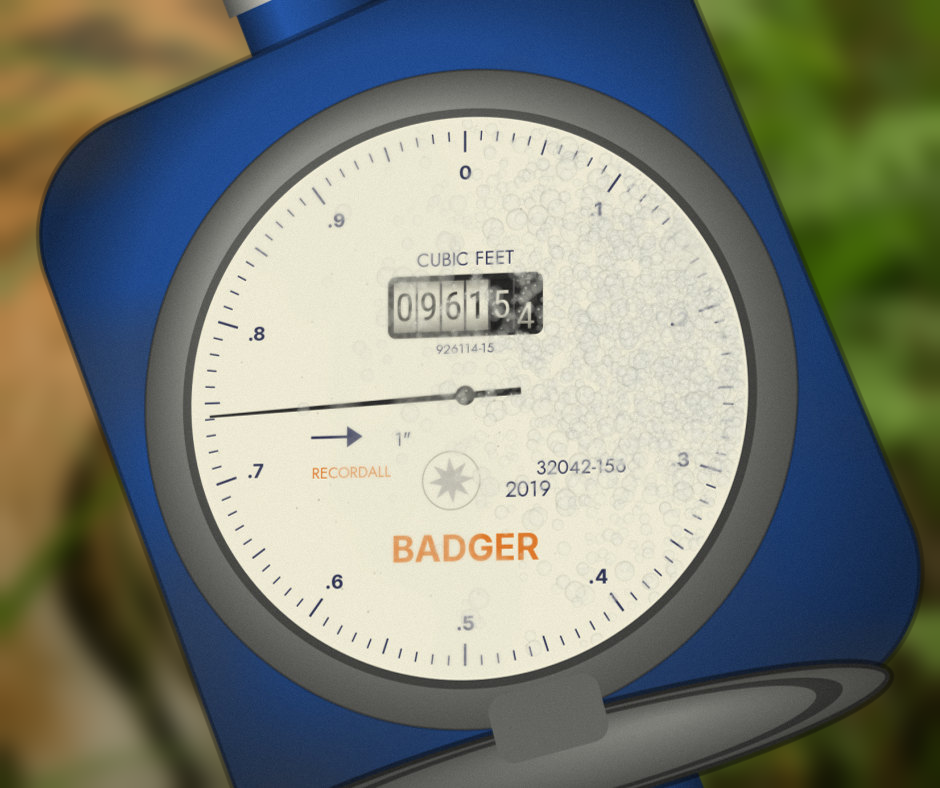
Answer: value=96153.74 unit=ft³
